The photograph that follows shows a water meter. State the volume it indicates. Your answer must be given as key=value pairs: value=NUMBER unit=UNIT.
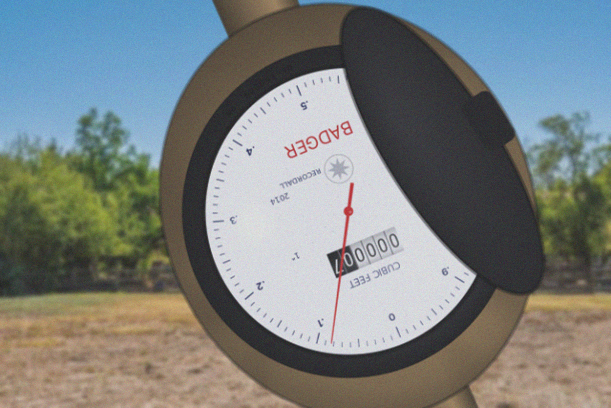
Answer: value=7.08 unit=ft³
